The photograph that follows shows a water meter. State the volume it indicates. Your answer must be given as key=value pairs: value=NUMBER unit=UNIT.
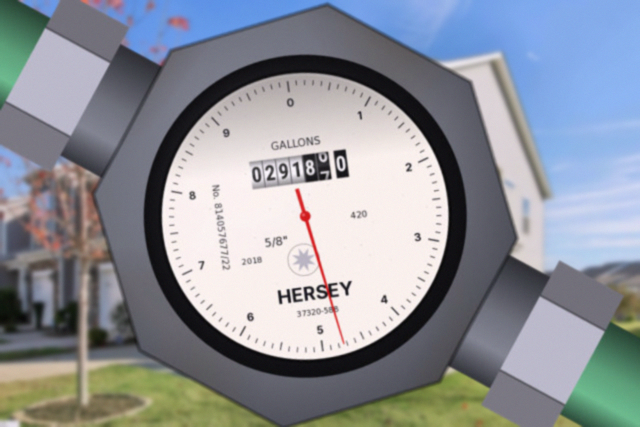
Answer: value=291864.7 unit=gal
